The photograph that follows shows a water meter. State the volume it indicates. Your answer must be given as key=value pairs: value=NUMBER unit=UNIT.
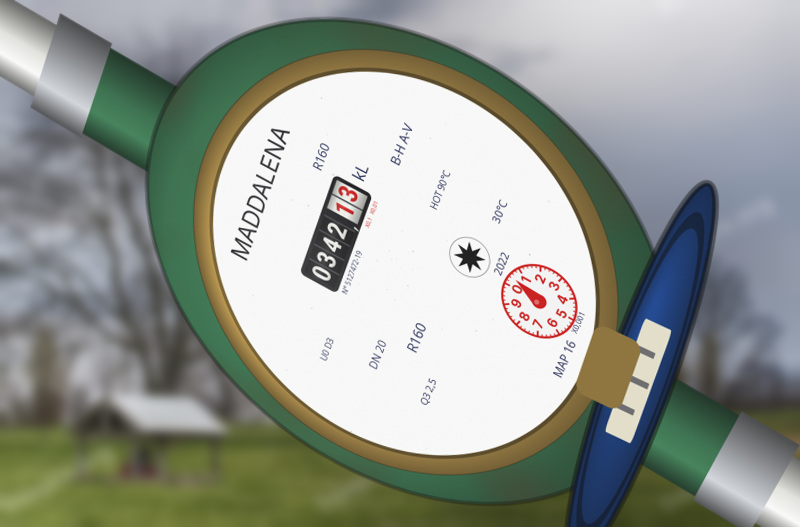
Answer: value=342.130 unit=kL
